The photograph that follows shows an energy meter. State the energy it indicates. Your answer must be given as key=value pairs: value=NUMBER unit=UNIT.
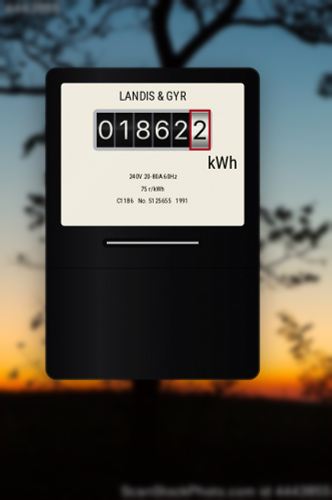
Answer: value=1862.2 unit=kWh
